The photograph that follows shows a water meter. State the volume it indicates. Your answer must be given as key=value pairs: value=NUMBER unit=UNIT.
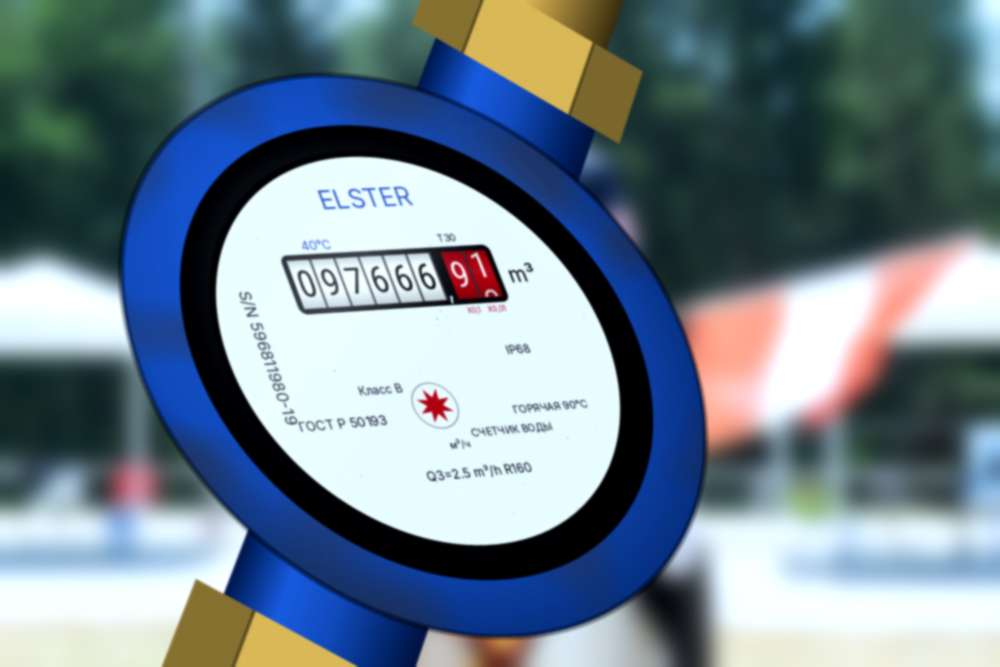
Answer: value=97666.91 unit=m³
